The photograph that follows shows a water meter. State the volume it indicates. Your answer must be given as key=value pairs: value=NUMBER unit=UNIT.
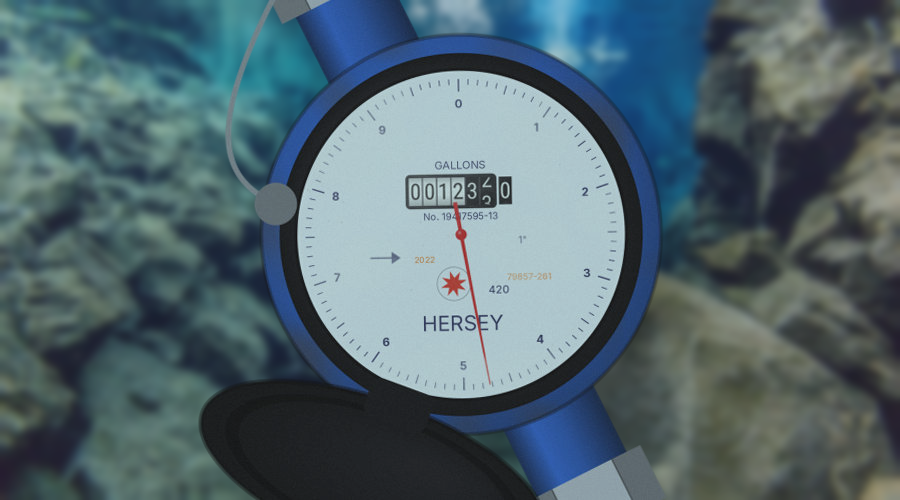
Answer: value=12324.7 unit=gal
